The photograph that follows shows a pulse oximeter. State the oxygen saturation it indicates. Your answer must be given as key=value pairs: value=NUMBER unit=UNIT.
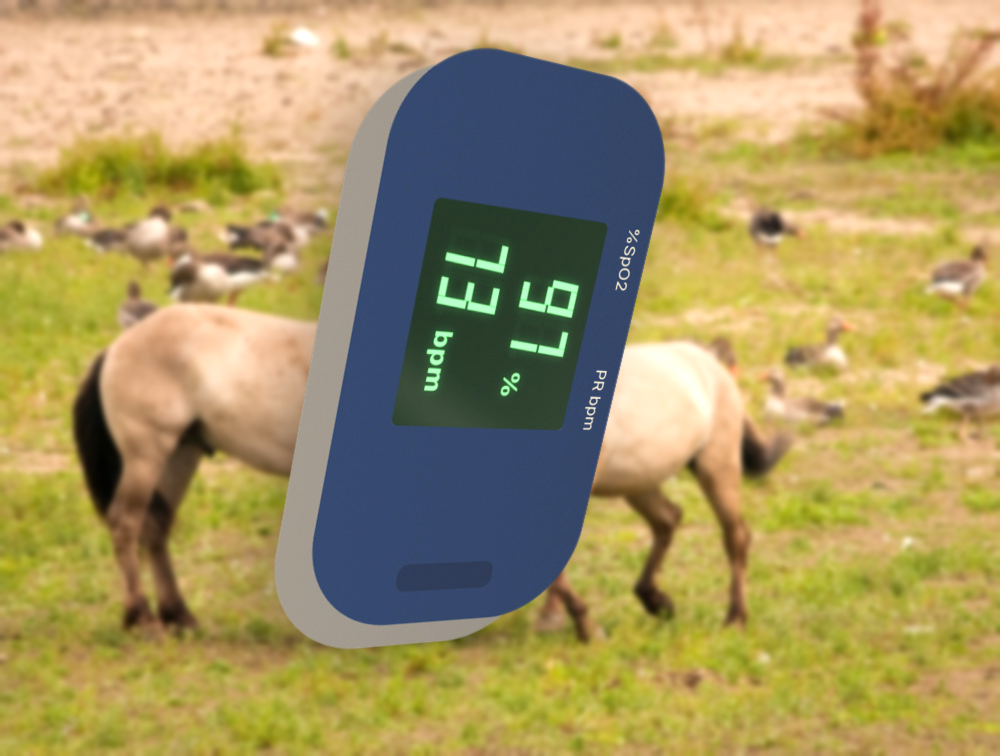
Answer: value=97 unit=%
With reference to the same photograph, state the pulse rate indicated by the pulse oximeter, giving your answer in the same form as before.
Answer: value=73 unit=bpm
